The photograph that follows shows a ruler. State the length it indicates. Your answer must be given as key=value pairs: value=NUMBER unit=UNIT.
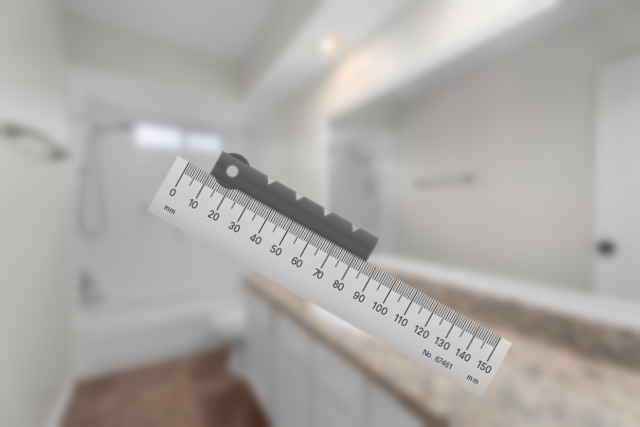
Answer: value=75 unit=mm
